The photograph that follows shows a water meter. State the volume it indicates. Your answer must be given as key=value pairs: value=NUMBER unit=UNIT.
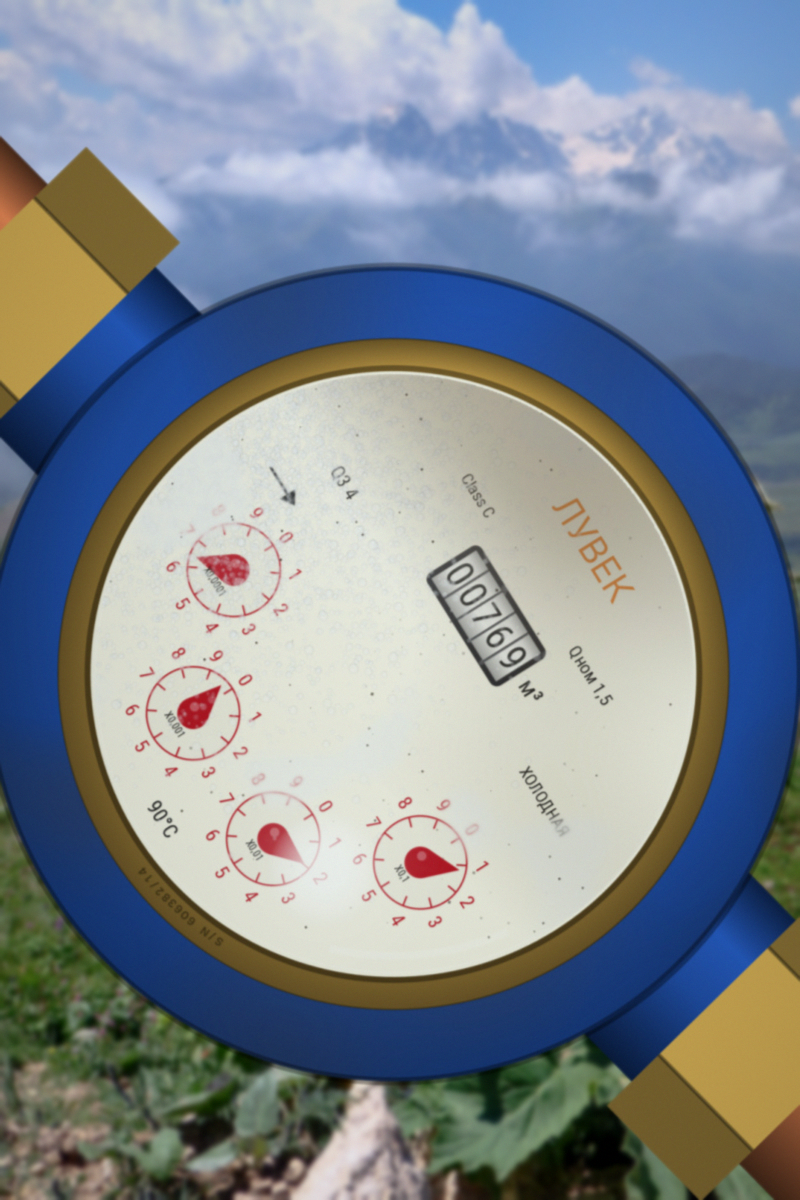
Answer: value=769.1196 unit=m³
